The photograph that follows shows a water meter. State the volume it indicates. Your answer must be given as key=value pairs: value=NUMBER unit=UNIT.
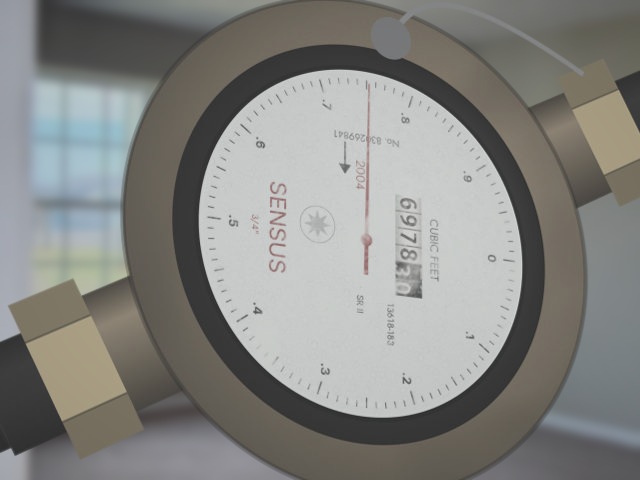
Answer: value=697829.75 unit=ft³
